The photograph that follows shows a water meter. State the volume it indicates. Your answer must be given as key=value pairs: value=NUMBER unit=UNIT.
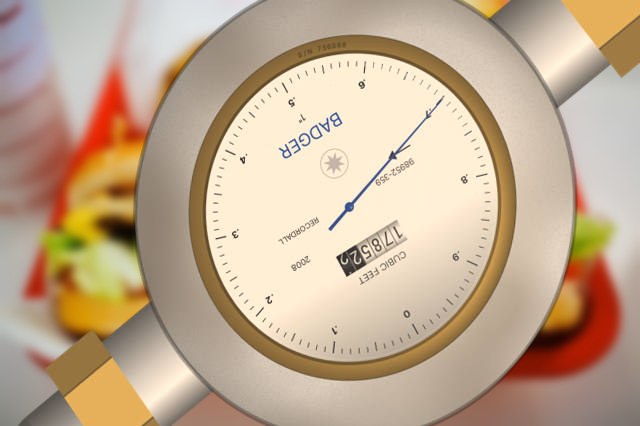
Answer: value=178521.70 unit=ft³
